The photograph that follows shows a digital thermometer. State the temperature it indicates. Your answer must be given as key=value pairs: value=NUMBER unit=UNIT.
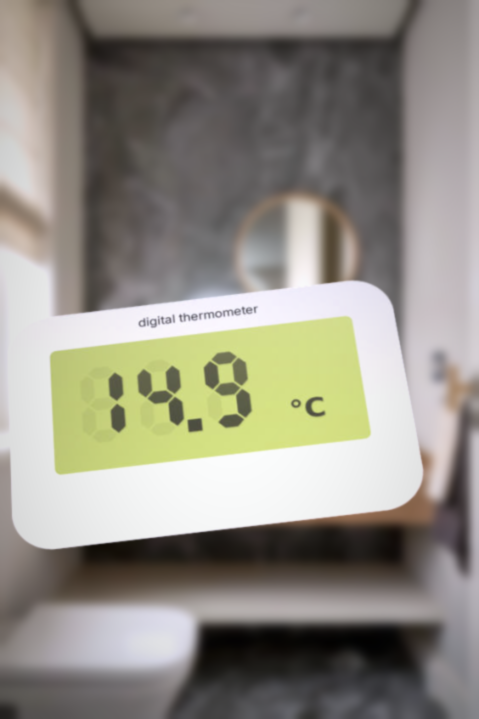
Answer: value=14.9 unit=°C
